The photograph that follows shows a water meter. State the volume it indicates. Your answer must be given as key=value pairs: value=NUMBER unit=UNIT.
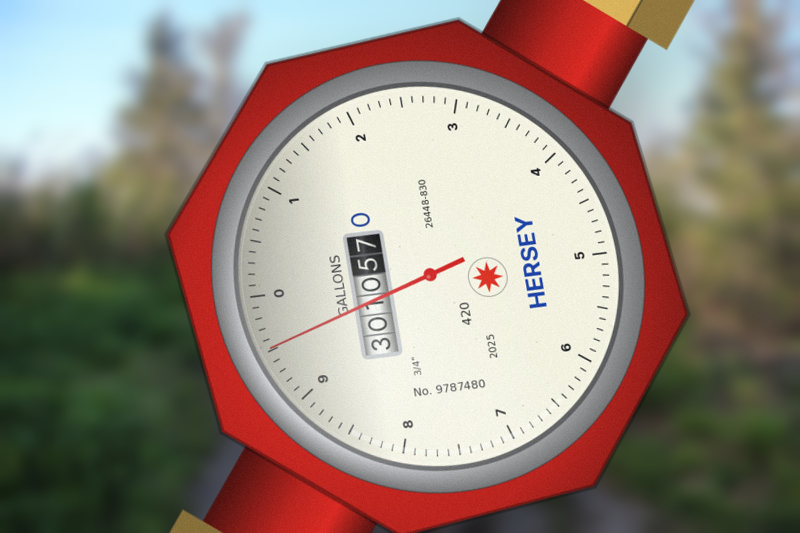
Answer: value=3010569.5 unit=gal
